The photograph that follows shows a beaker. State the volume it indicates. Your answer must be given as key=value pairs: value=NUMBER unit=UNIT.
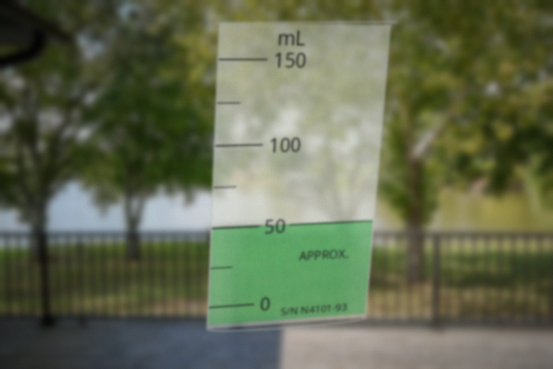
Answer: value=50 unit=mL
